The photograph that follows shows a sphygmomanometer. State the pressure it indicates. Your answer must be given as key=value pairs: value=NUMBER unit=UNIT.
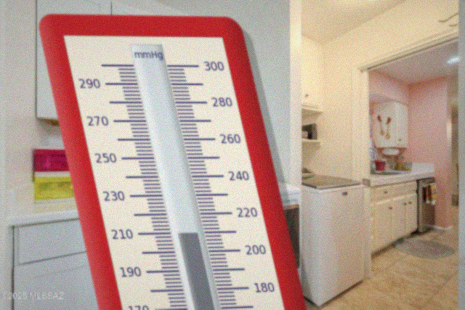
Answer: value=210 unit=mmHg
